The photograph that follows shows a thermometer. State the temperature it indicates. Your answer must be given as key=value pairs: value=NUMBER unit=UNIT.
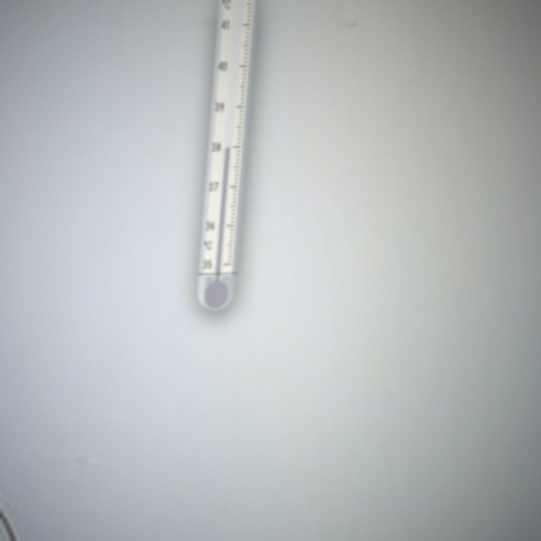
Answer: value=38 unit=°C
